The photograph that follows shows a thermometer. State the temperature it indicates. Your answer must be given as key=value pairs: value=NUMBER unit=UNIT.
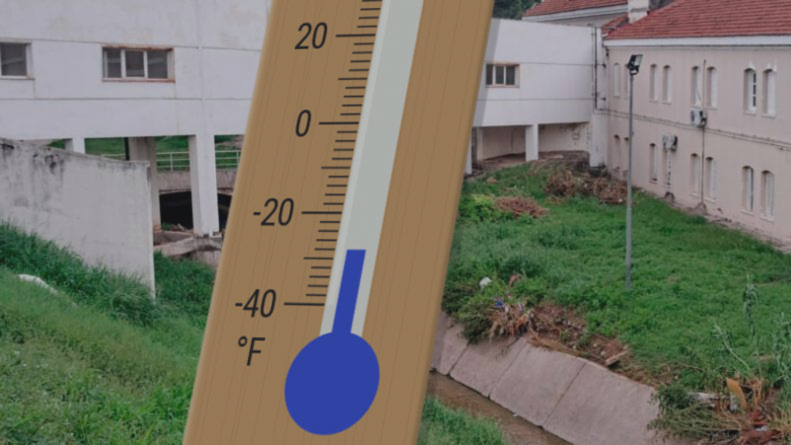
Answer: value=-28 unit=°F
